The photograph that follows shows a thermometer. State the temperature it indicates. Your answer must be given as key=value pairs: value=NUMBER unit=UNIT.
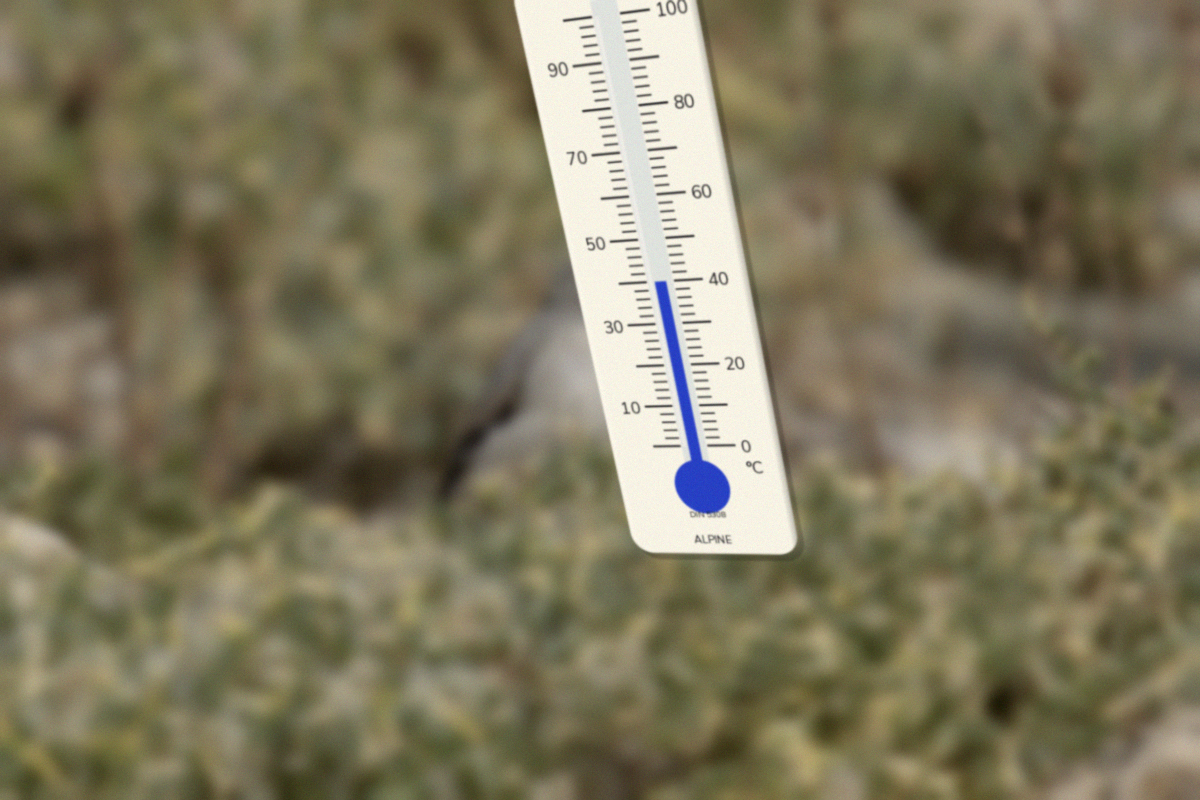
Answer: value=40 unit=°C
